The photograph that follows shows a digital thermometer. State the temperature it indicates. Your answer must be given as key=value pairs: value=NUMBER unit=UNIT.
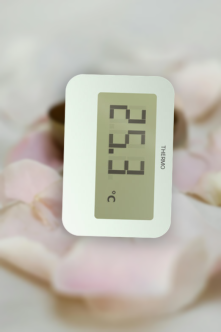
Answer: value=25.3 unit=°C
